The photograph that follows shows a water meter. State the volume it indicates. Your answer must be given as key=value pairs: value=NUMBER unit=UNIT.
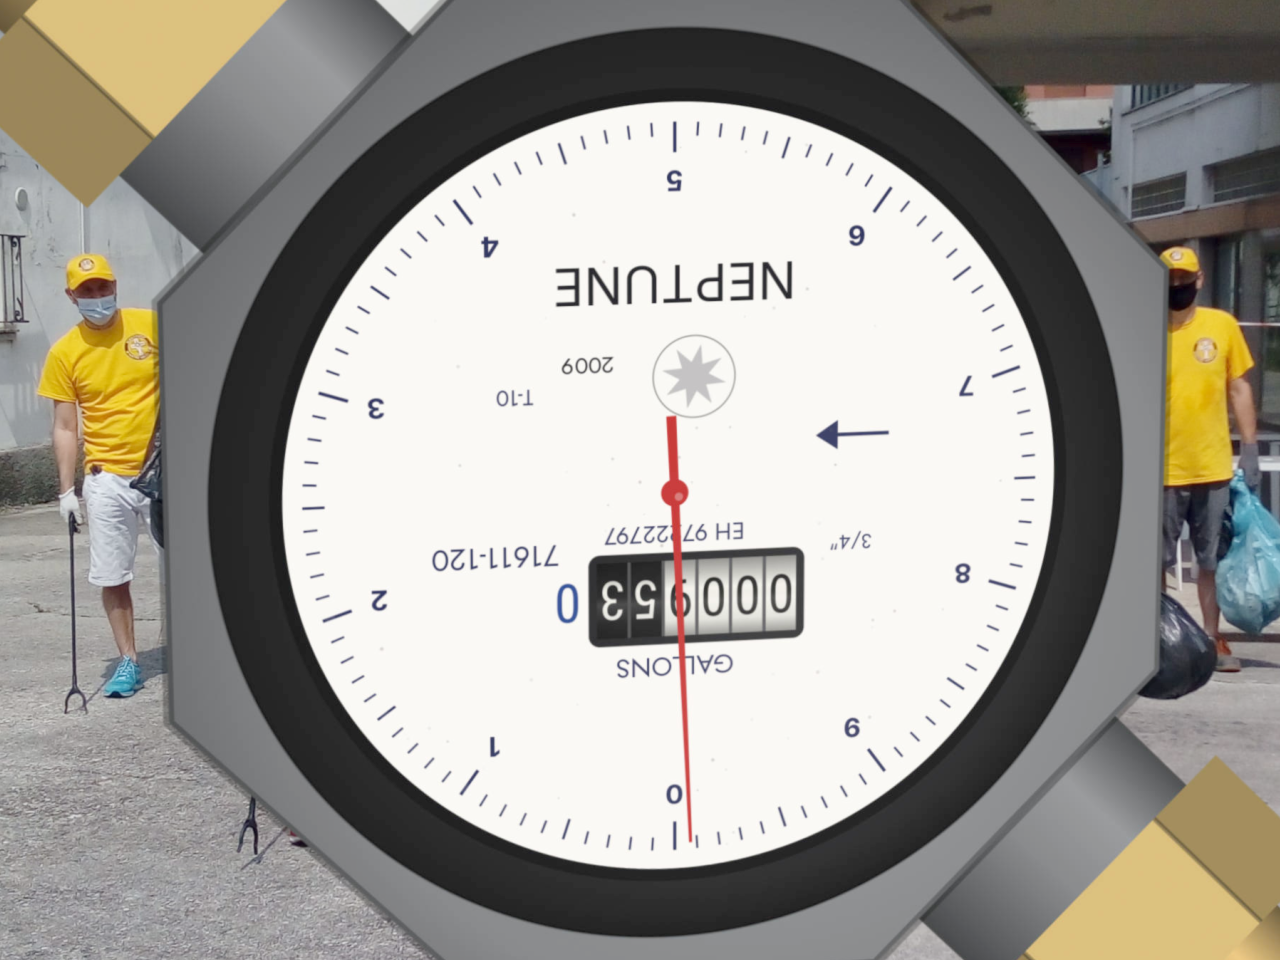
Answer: value=9529.9 unit=gal
